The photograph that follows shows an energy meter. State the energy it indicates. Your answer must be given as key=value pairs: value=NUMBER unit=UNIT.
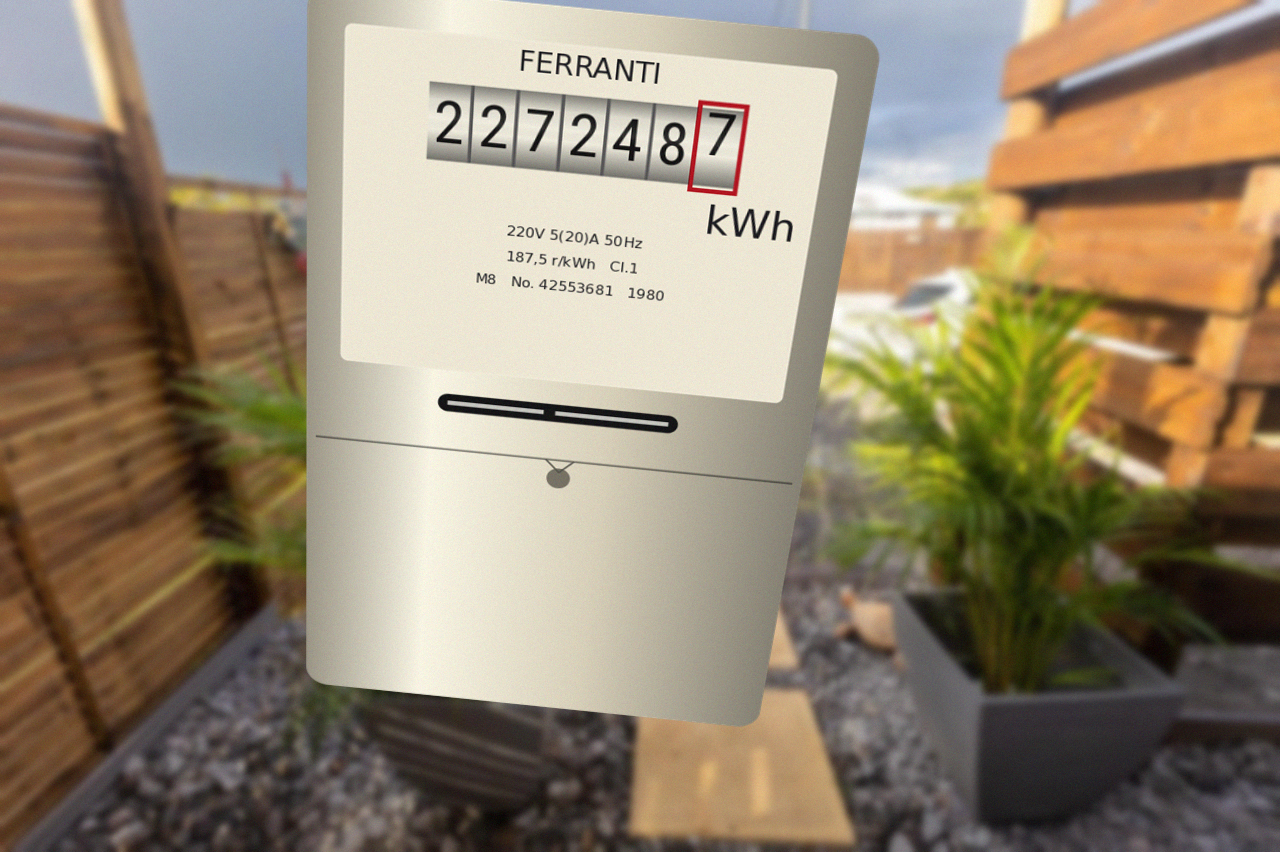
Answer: value=227248.7 unit=kWh
